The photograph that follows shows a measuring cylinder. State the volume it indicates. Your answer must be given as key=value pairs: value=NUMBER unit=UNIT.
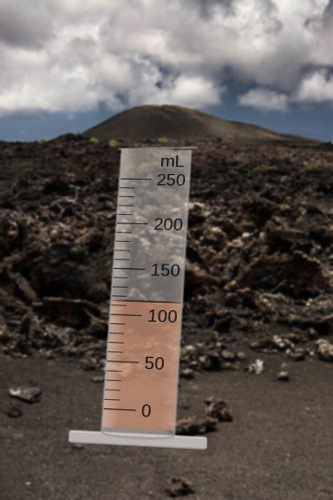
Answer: value=115 unit=mL
